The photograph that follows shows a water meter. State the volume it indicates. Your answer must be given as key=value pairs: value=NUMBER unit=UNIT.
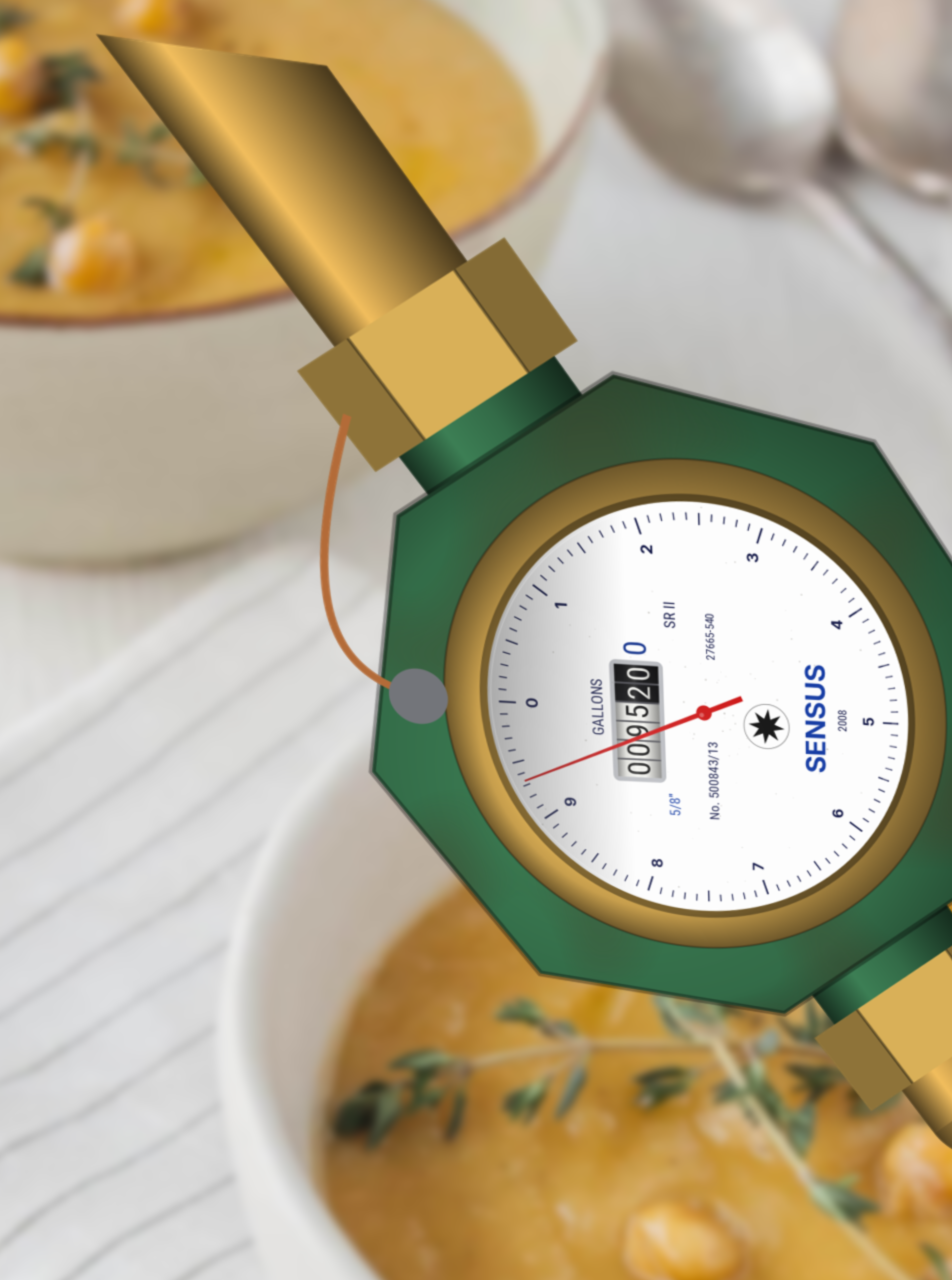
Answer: value=95199.3 unit=gal
